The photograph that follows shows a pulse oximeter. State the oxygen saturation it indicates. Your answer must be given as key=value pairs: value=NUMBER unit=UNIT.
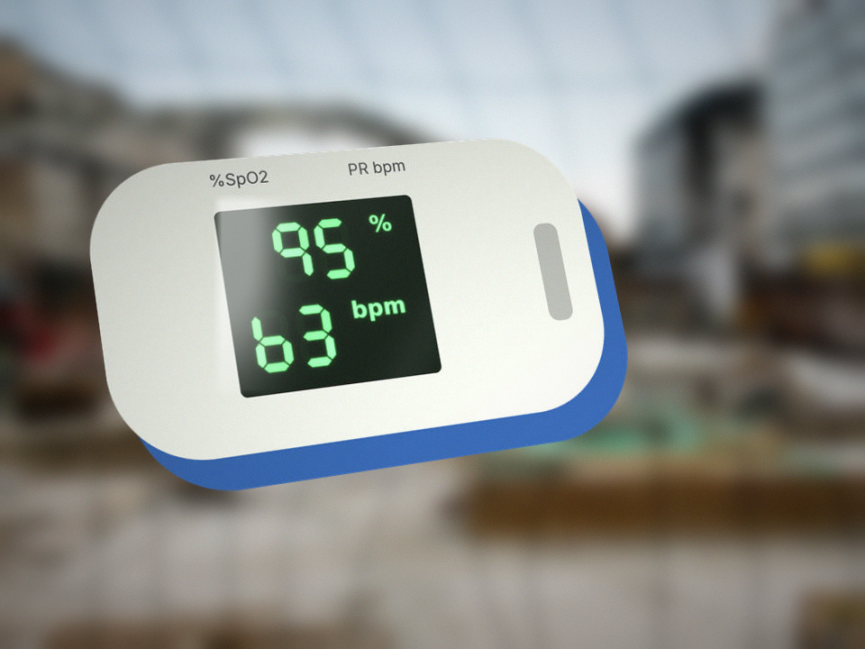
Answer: value=95 unit=%
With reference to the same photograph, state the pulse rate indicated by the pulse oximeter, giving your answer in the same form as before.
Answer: value=63 unit=bpm
